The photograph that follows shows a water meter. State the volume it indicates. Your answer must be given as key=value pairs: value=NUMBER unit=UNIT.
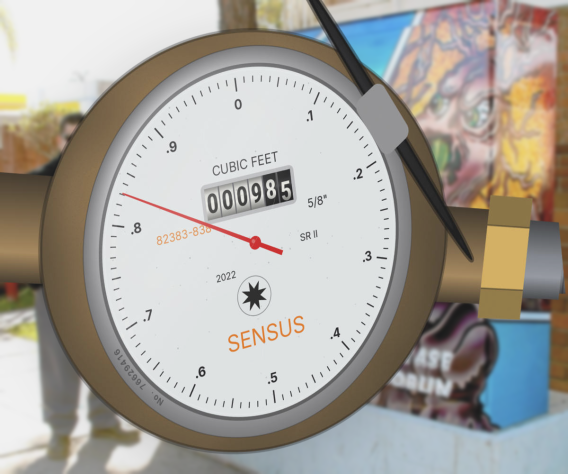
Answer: value=984.83 unit=ft³
